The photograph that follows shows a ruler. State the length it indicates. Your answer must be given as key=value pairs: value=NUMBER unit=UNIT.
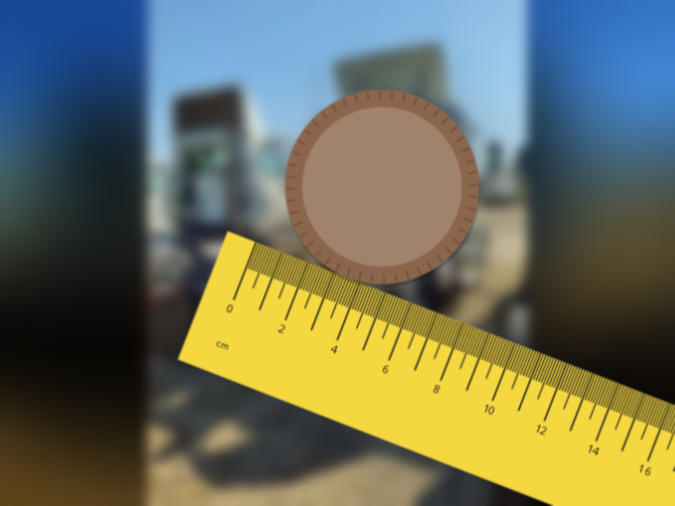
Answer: value=7 unit=cm
